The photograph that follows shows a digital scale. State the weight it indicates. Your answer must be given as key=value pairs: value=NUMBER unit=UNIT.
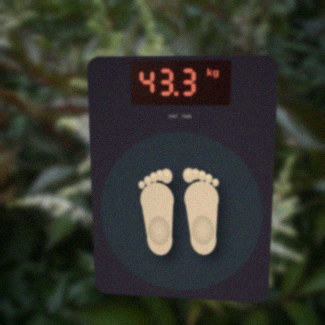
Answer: value=43.3 unit=kg
